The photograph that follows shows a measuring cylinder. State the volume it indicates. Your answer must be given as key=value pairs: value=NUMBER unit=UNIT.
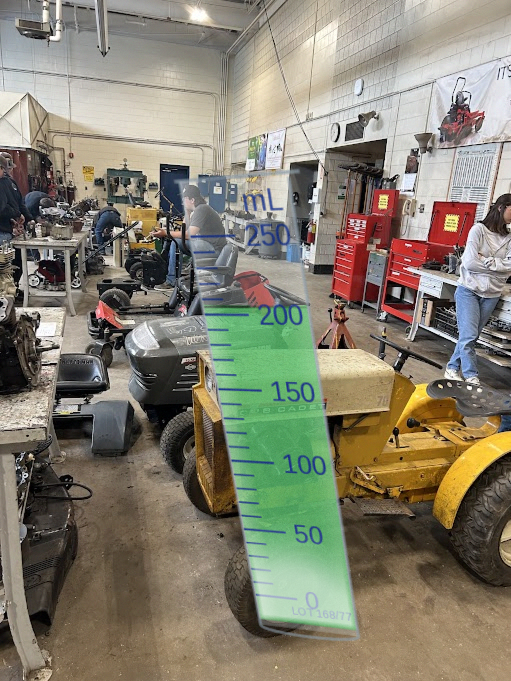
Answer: value=205 unit=mL
